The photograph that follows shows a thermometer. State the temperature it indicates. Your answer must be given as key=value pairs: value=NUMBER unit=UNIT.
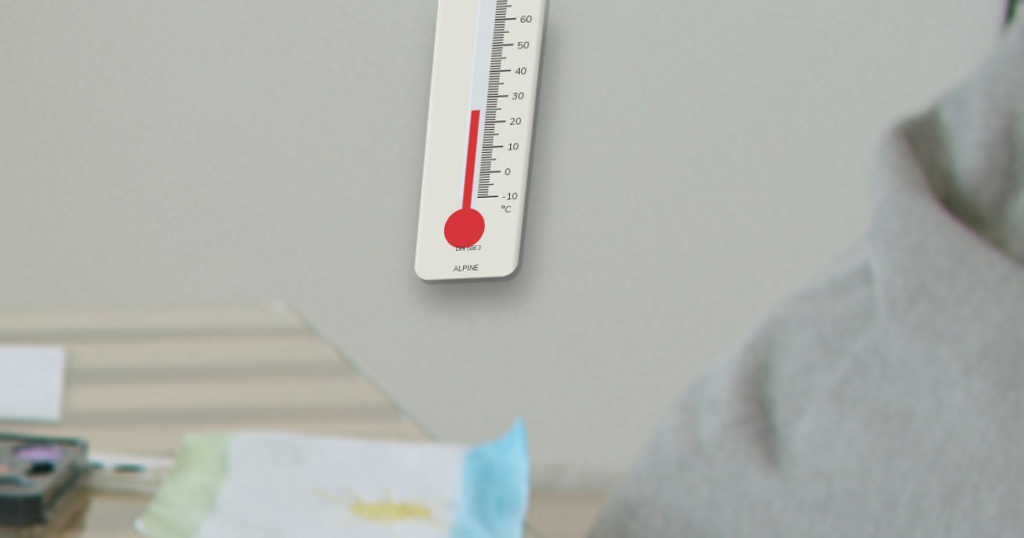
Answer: value=25 unit=°C
